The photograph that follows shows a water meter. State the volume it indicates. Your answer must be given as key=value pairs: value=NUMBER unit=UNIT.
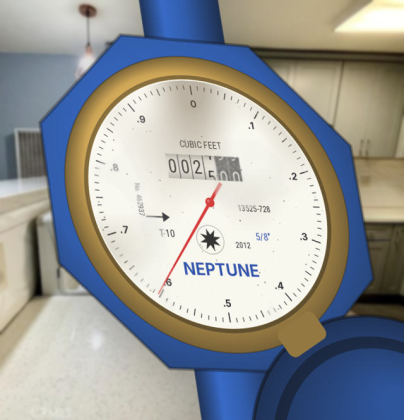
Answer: value=2499.60 unit=ft³
